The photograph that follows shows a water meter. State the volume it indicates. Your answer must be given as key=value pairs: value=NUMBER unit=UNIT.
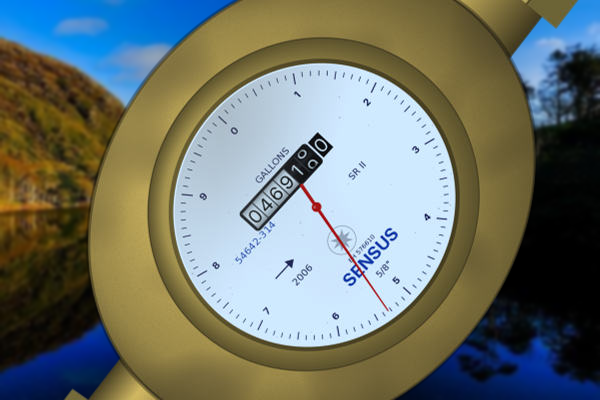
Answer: value=469185.3 unit=gal
